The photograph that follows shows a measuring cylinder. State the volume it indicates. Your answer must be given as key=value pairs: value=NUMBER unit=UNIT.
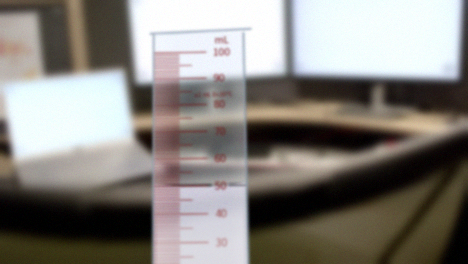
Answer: value=50 unit=mL
